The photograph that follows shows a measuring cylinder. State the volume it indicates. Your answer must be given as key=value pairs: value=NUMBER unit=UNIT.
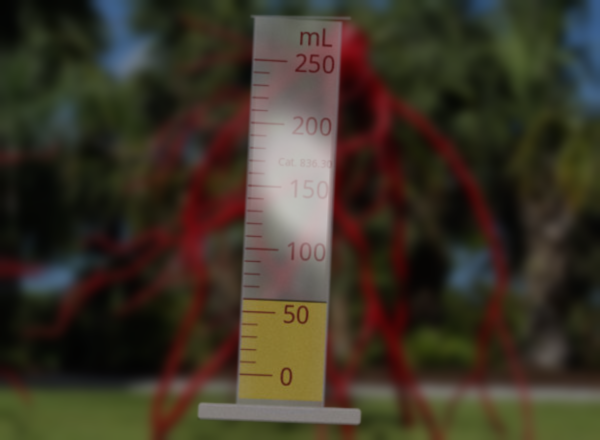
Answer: value=60 unit=mL
